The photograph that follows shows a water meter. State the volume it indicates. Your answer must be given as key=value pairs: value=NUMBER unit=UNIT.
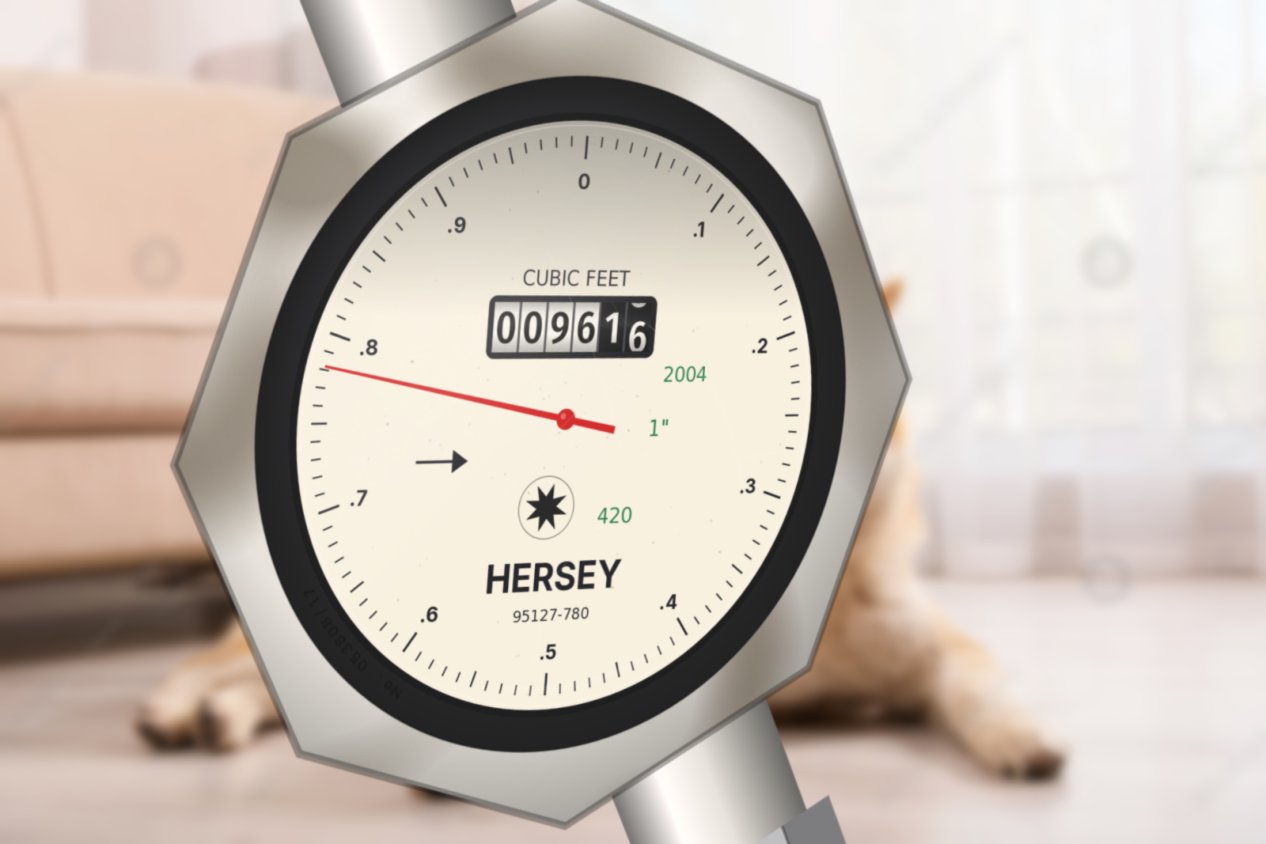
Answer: value=9615.78 unit=ft³
